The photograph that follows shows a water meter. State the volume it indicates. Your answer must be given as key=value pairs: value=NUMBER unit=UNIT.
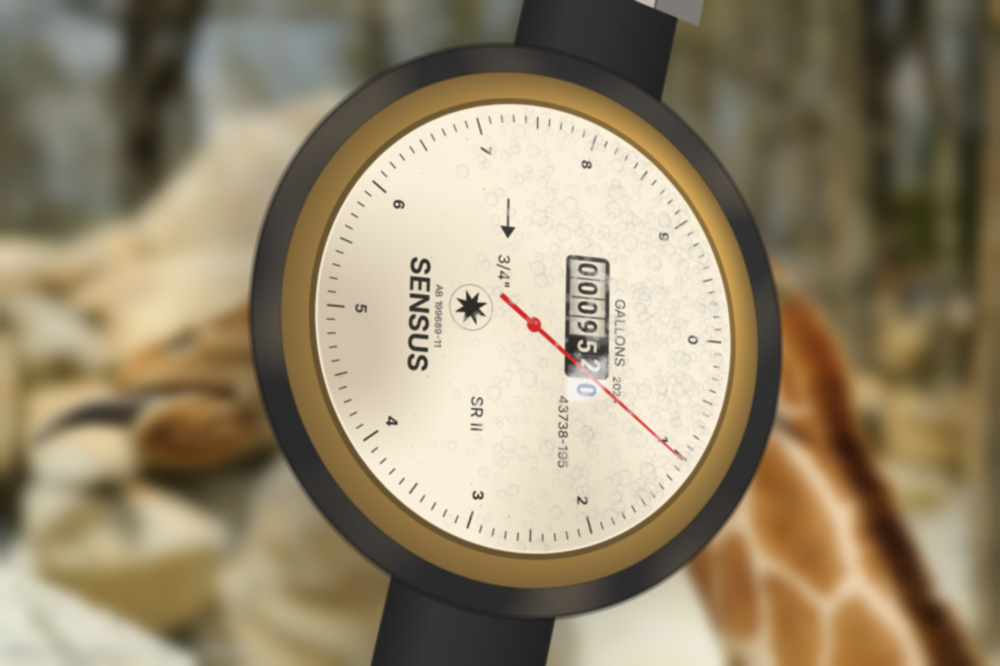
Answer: value=9521.0 unit=gal
